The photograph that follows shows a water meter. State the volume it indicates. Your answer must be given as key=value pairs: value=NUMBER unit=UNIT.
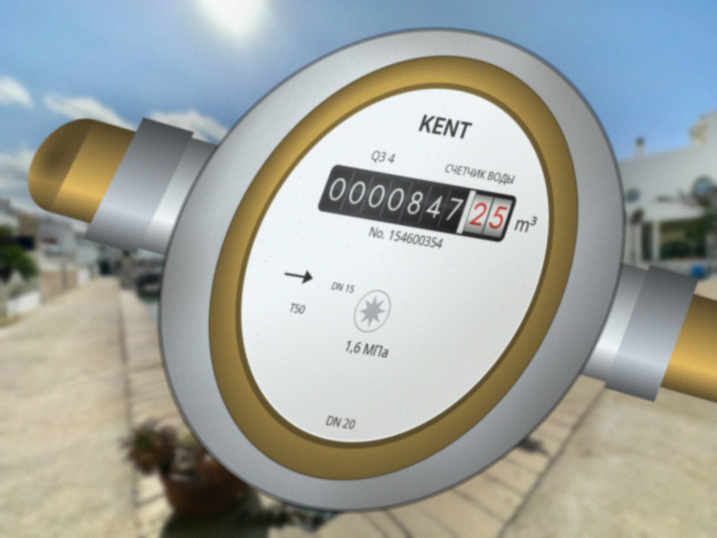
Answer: value=847.25 unit=m³
